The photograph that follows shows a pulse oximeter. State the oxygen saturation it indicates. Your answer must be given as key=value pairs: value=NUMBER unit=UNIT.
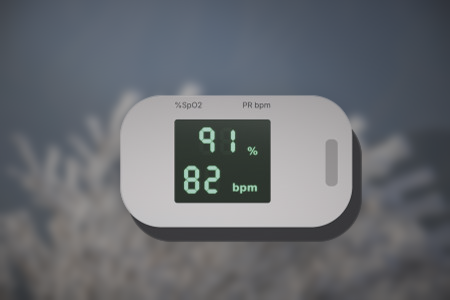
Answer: value=91 unit=%
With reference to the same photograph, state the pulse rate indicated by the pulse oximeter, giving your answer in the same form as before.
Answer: value=82 unit=bpm
